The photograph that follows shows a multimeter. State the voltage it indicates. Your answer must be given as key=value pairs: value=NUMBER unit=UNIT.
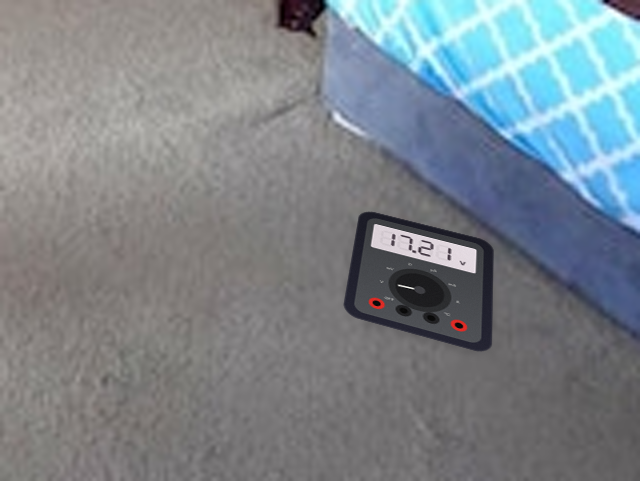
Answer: value=17.21 unit=V
